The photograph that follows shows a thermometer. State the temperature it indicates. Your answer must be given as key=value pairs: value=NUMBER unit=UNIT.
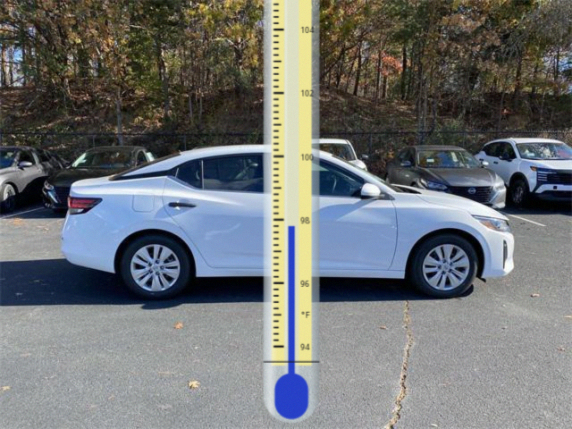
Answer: value=97.8 unit=°F
